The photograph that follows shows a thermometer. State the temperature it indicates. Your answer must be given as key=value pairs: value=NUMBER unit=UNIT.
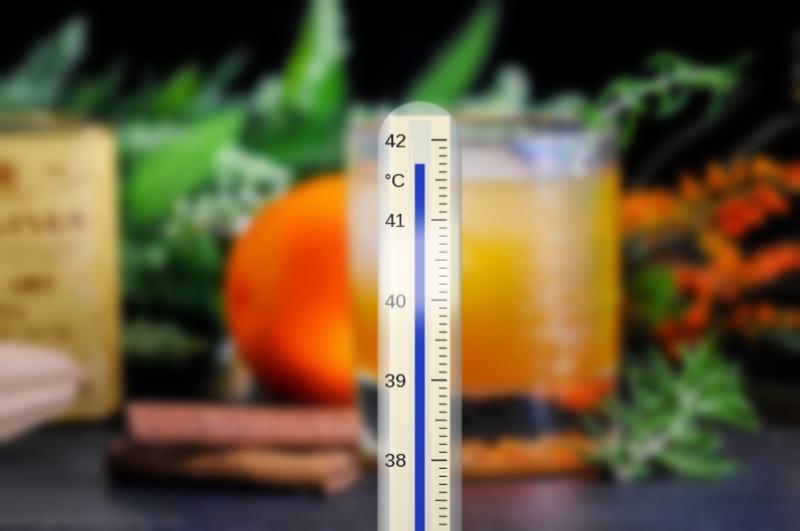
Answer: value=41.7 unit=°C
